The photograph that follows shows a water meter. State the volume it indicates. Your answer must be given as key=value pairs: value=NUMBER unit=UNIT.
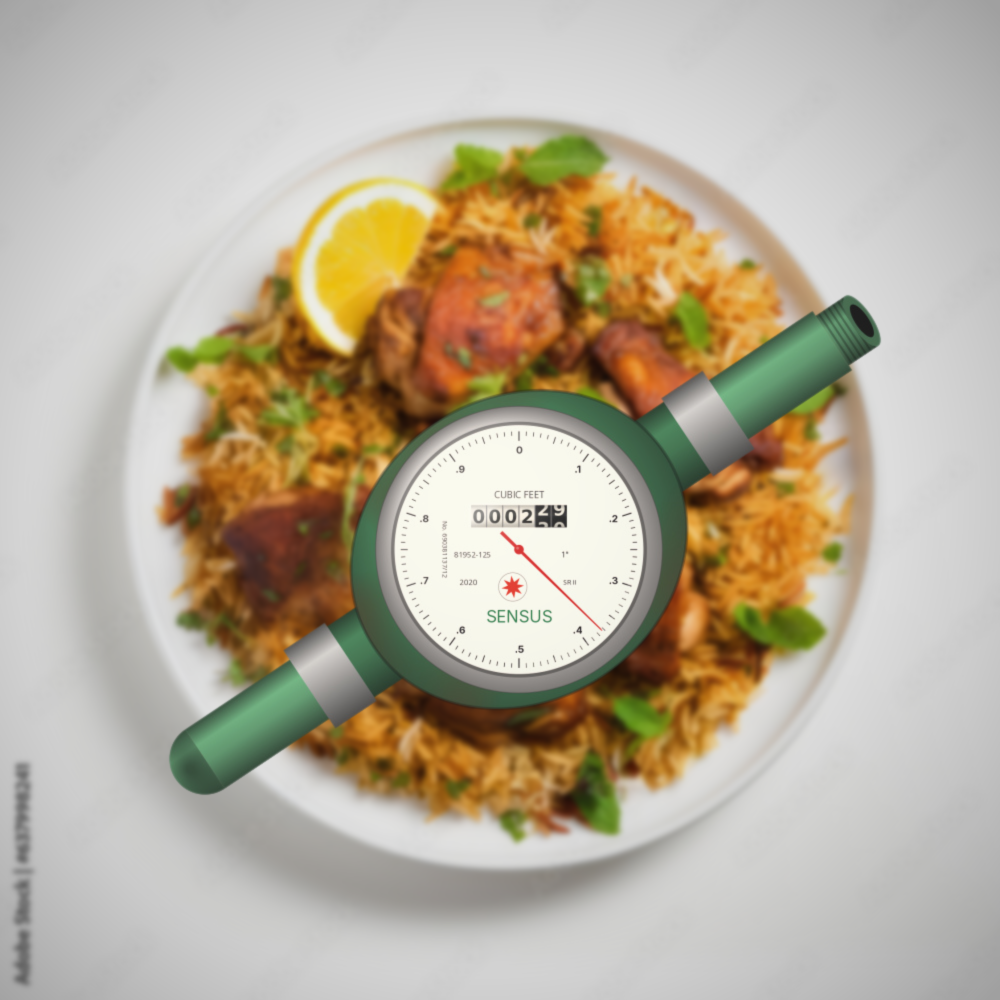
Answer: value=229.37 unit=ft³
